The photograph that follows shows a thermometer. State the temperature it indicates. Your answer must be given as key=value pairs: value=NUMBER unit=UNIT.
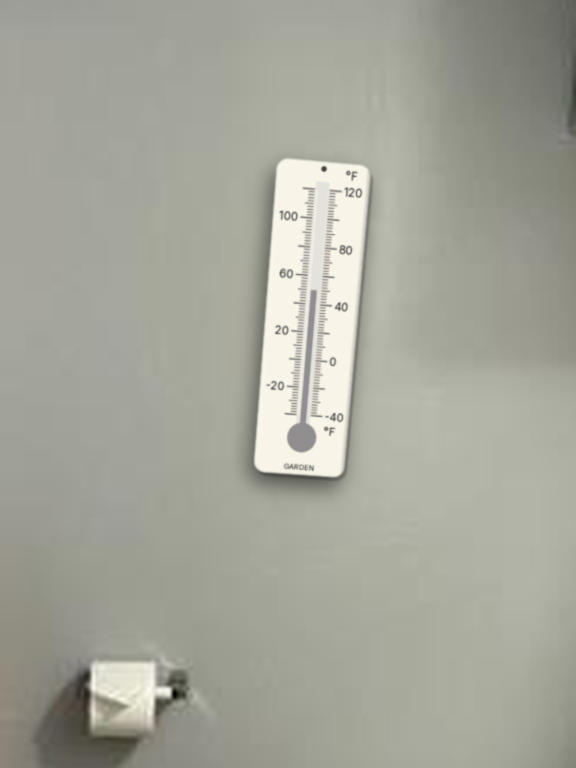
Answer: value=50 unit=°F
